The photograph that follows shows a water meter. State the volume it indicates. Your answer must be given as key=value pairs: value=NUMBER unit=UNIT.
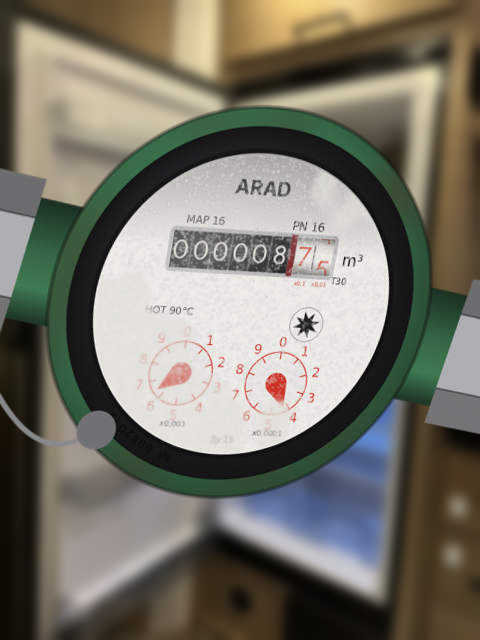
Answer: value=8.7464 unit=m³
